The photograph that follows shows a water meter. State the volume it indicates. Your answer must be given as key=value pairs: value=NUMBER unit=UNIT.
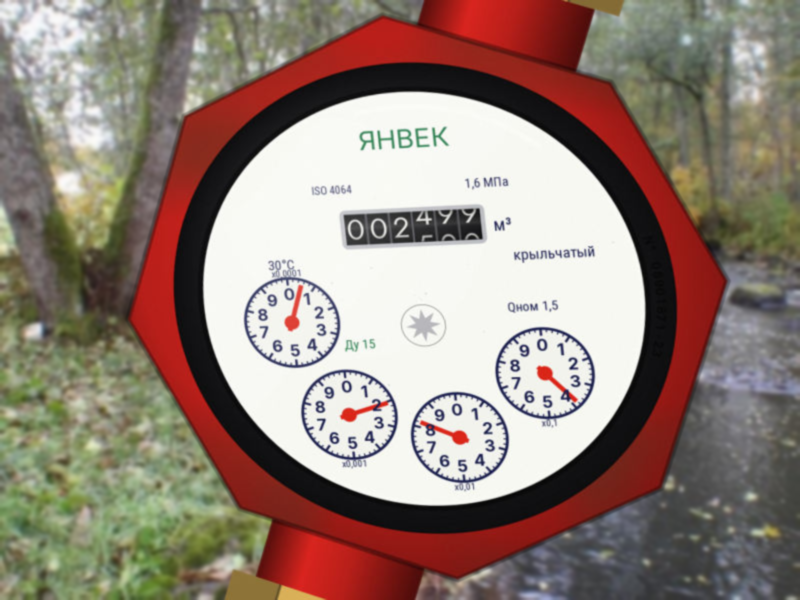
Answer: value=2499.3820 unit=m³
